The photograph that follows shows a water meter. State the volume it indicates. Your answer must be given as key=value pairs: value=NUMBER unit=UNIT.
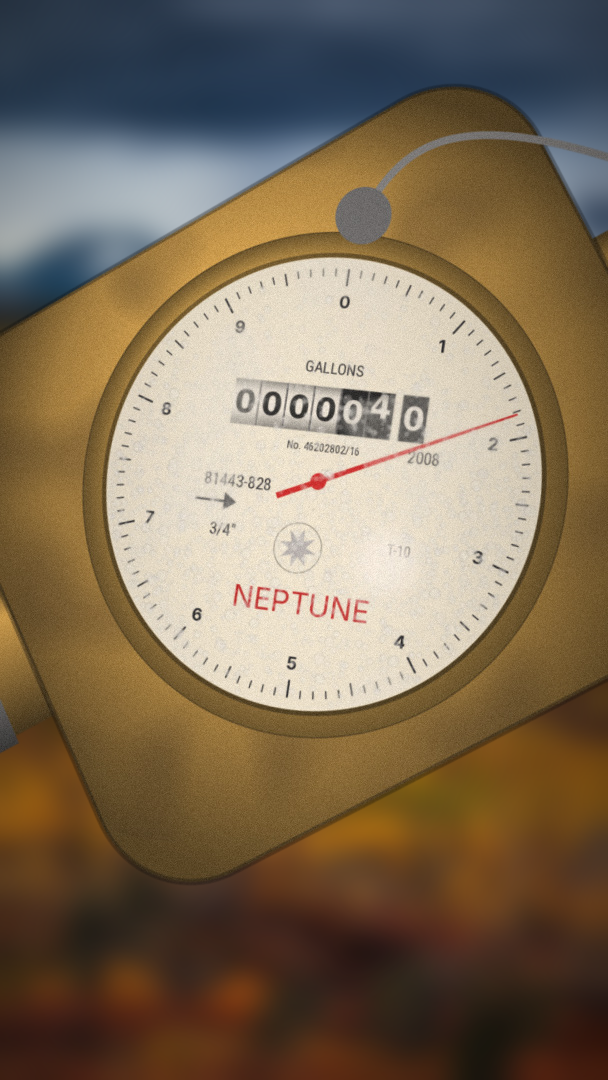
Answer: value=41.8 unit=gal
